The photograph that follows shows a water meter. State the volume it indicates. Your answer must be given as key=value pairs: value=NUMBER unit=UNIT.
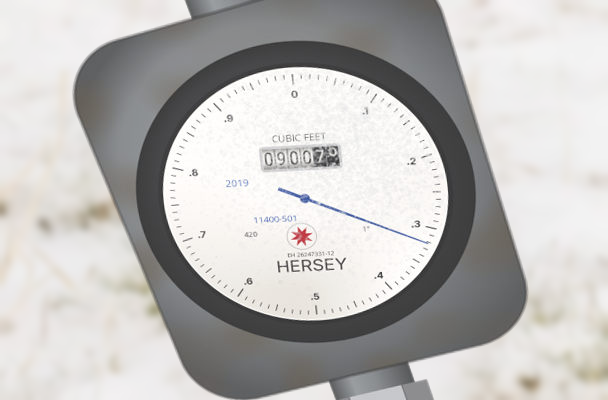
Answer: value=90075.32 unit=ft³
